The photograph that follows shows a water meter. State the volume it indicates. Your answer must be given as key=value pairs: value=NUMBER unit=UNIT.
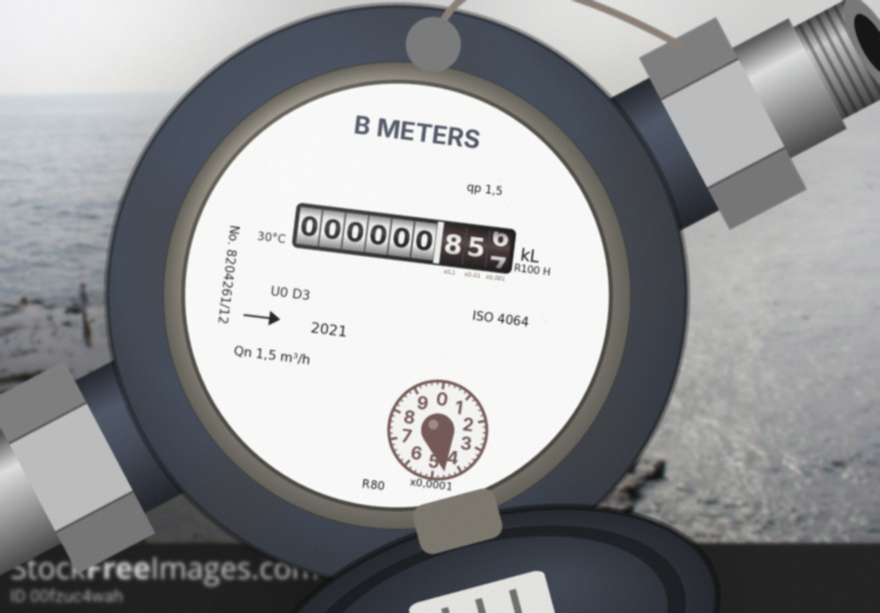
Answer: value=0.8564 unit=kL
